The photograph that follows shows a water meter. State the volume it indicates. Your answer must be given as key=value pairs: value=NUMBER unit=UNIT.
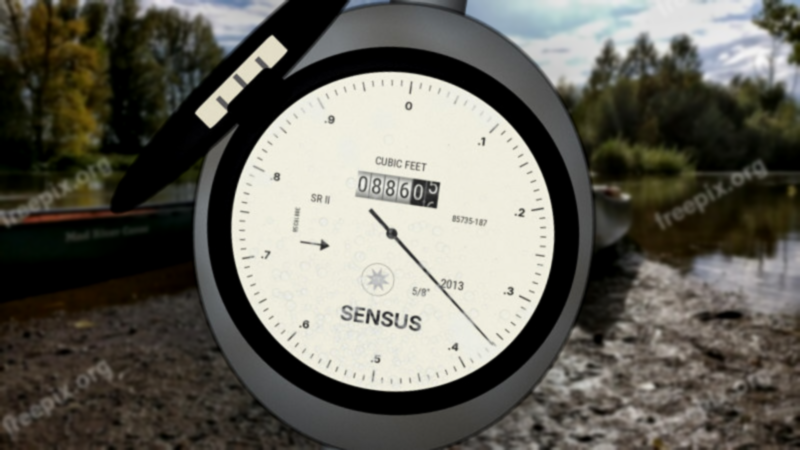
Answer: value=88605.36 unit=ft³
